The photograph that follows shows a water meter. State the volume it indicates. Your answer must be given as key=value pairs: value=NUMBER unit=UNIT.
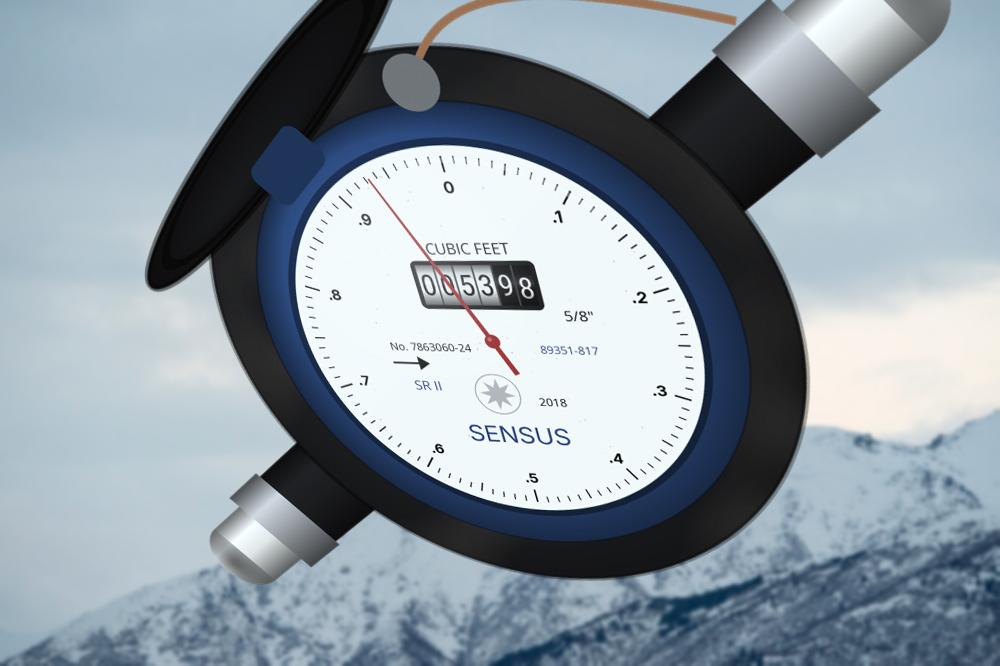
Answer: value=5397.93 unit=ft³
